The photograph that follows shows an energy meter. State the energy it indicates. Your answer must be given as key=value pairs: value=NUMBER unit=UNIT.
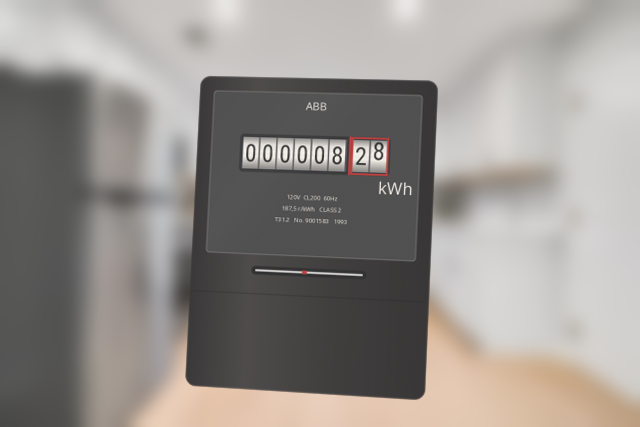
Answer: value=8.28 unit=kWh
